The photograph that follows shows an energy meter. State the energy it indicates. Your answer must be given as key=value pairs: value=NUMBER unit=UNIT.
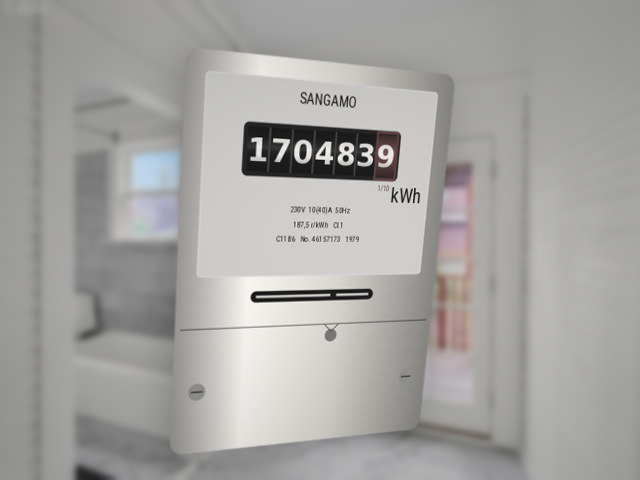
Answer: value=170483.9 unit=kWh
